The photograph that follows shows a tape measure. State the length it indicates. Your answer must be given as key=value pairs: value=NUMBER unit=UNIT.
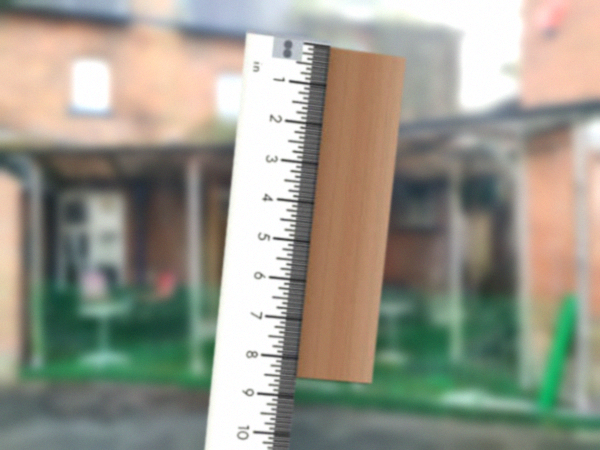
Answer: value=8.5 unit=in
